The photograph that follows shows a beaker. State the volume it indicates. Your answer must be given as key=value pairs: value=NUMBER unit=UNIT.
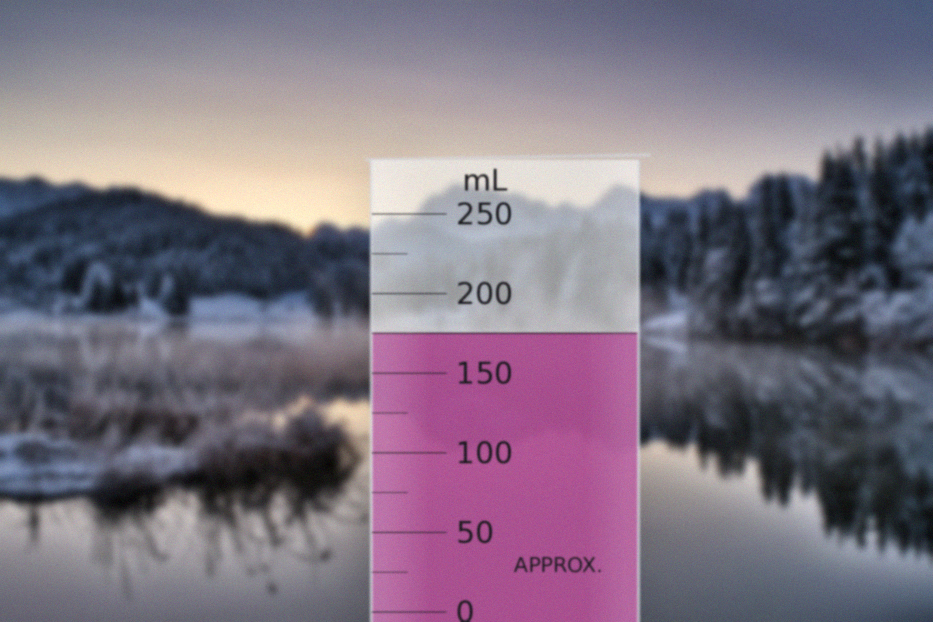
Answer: value=175 unit=mL
